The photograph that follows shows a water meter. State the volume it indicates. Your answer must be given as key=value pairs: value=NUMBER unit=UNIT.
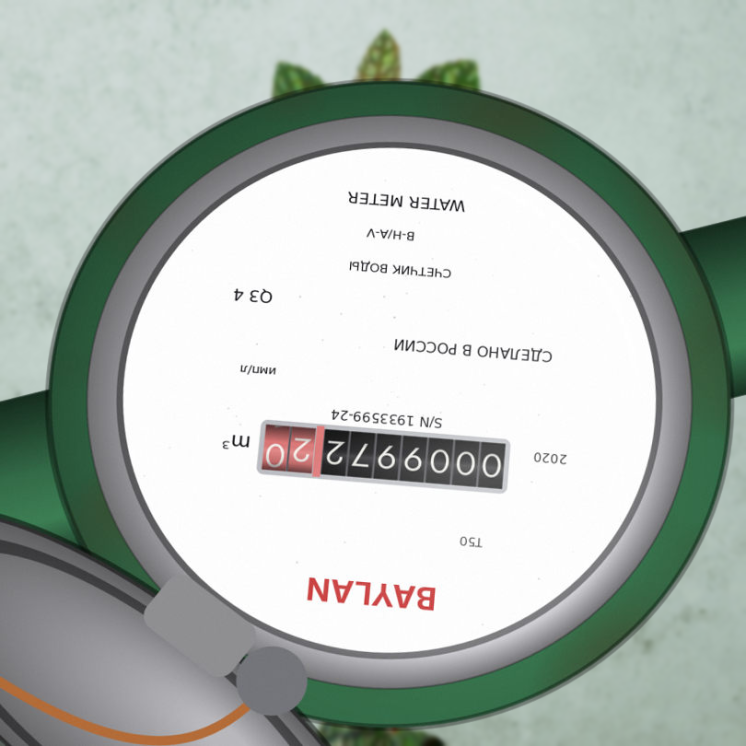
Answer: value=9972.20 unit=m³
